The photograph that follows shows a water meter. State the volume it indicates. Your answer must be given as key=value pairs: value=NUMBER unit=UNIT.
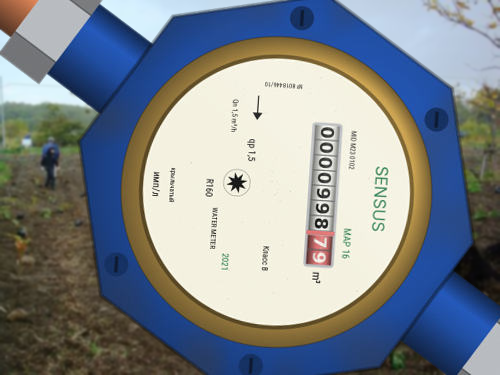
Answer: value=998.79 unit=m³
